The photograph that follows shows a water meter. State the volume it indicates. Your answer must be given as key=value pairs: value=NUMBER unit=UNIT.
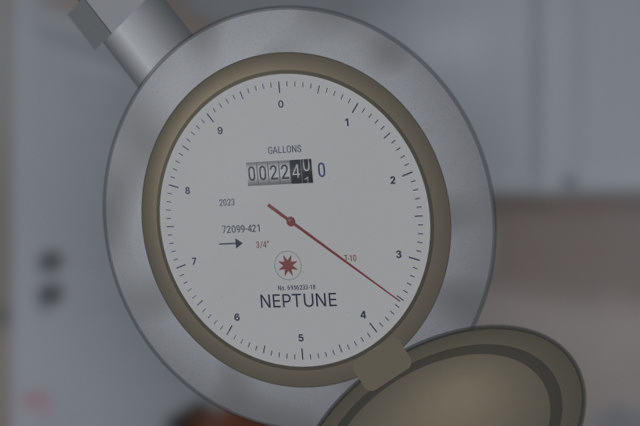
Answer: value=22403.5 unit=gal
